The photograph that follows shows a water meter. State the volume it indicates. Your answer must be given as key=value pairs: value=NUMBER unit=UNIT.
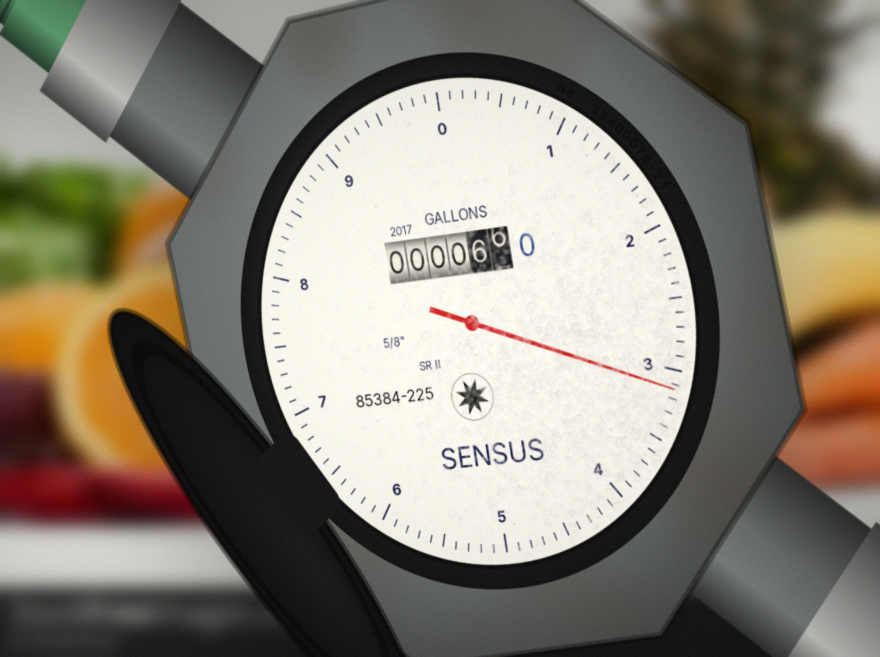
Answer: value=663.1 unit=gal
